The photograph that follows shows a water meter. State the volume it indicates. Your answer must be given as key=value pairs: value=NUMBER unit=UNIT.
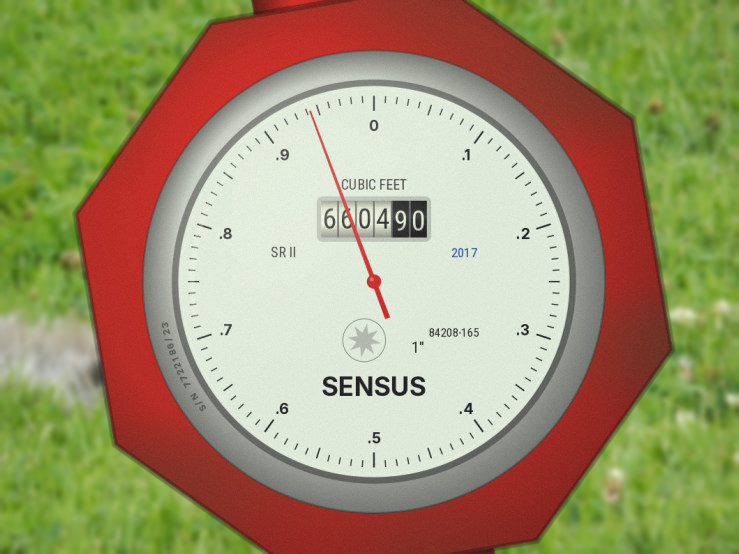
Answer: value=660489.94 unit=ft³
